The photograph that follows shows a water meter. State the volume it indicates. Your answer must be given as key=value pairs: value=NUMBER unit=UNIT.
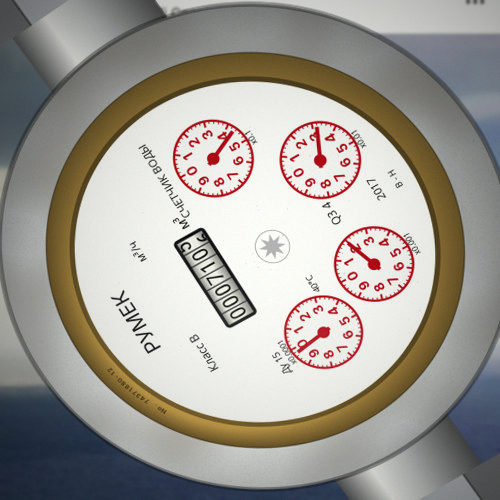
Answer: value=7105.4319 unit=m³
